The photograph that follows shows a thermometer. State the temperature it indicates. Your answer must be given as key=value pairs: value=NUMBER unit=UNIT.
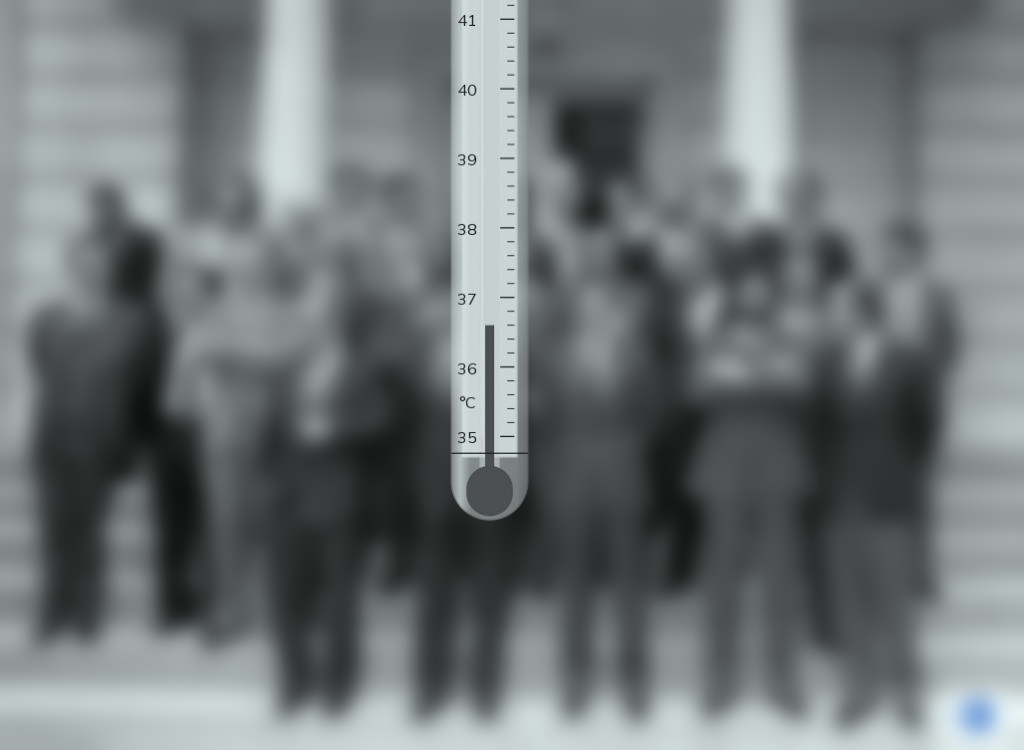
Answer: value=36.6 unit=°C
